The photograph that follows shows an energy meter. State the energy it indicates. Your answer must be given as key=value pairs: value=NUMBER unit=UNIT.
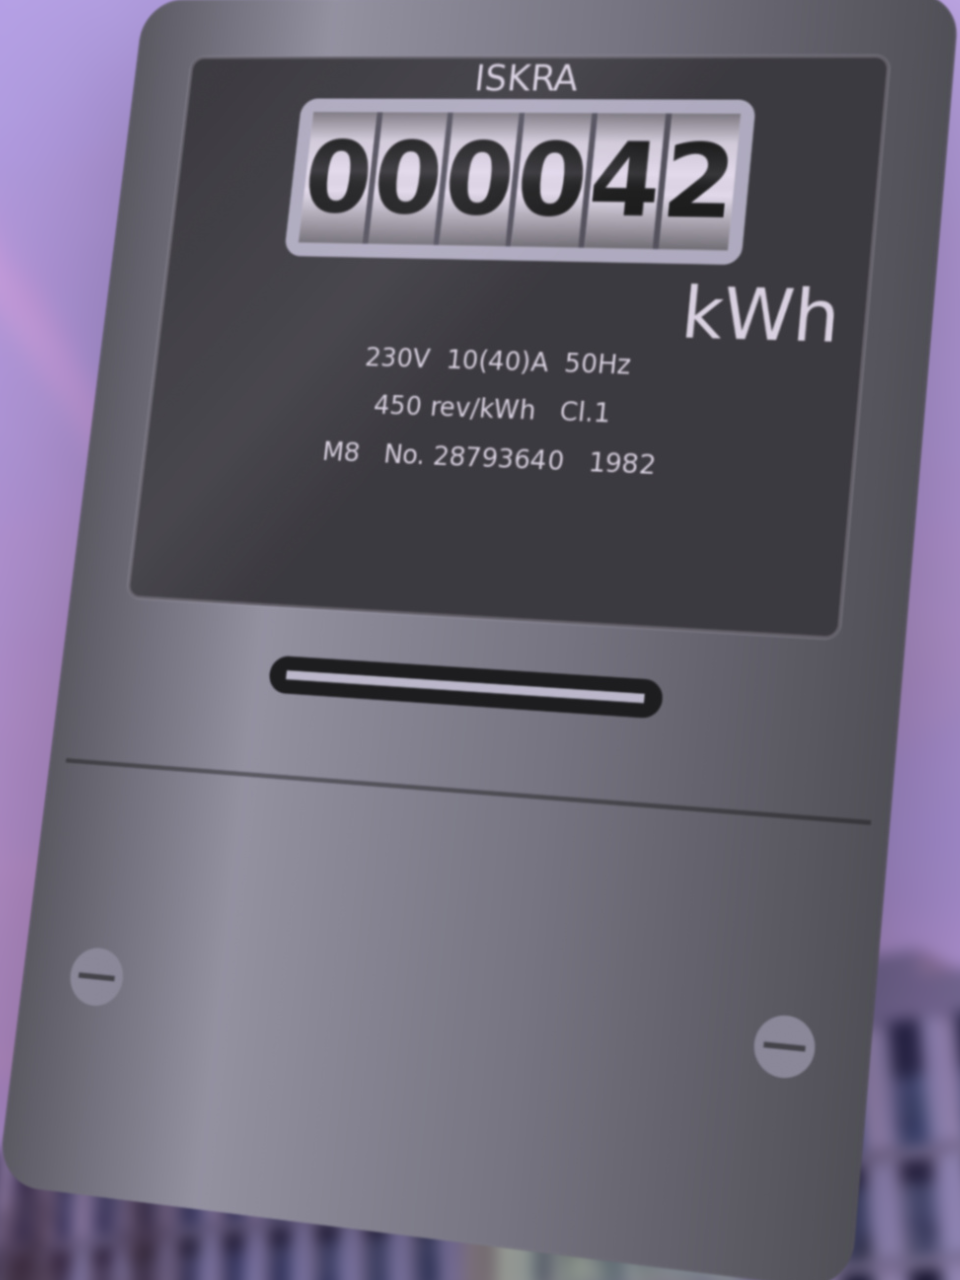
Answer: value=42 unit=kWh
